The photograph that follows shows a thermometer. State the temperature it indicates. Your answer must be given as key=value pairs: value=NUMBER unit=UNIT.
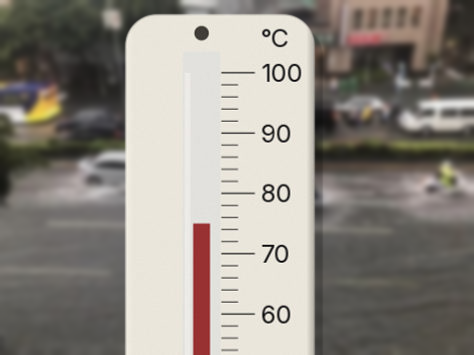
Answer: value=75 unit=°C
